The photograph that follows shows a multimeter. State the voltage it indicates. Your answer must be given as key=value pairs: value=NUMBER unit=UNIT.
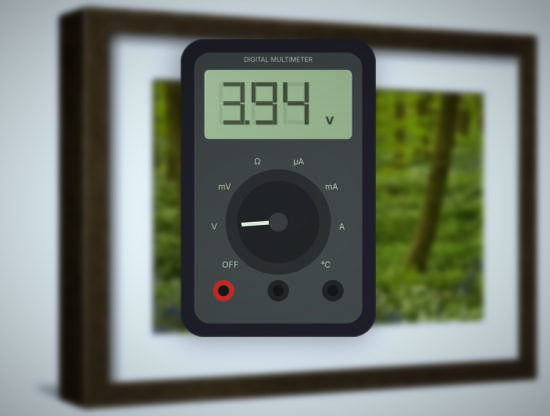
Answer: value=3.94 unit=V
